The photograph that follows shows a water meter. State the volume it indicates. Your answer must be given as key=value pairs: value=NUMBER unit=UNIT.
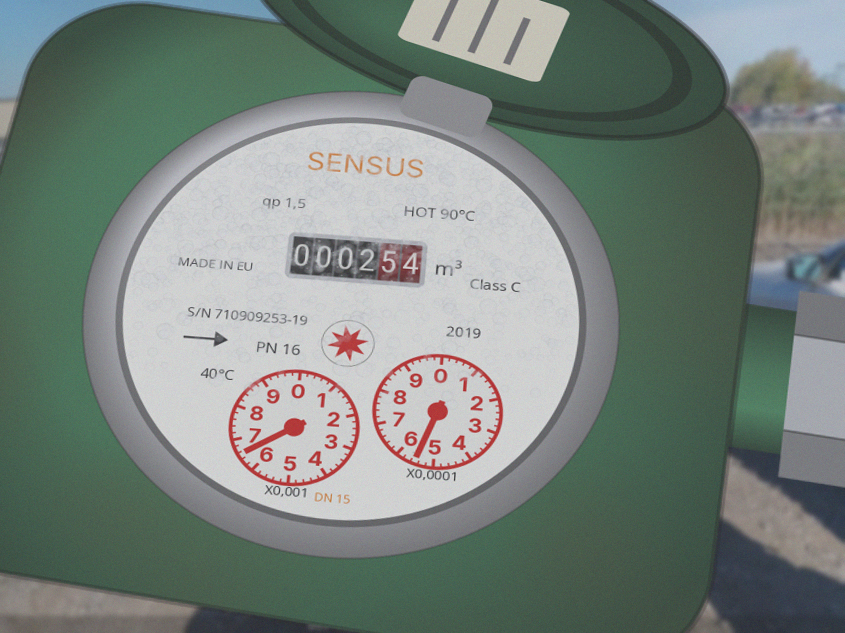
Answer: value=2.5465 unit=m³
